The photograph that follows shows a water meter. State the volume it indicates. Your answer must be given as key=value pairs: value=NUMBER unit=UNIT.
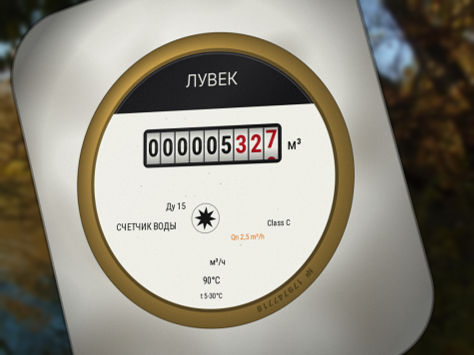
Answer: value=5.327 unit=m³
